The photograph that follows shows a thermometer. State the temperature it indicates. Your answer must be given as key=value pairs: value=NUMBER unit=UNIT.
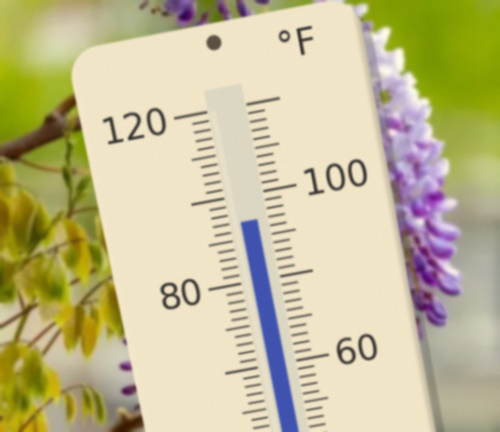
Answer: value=94 unit=°F
